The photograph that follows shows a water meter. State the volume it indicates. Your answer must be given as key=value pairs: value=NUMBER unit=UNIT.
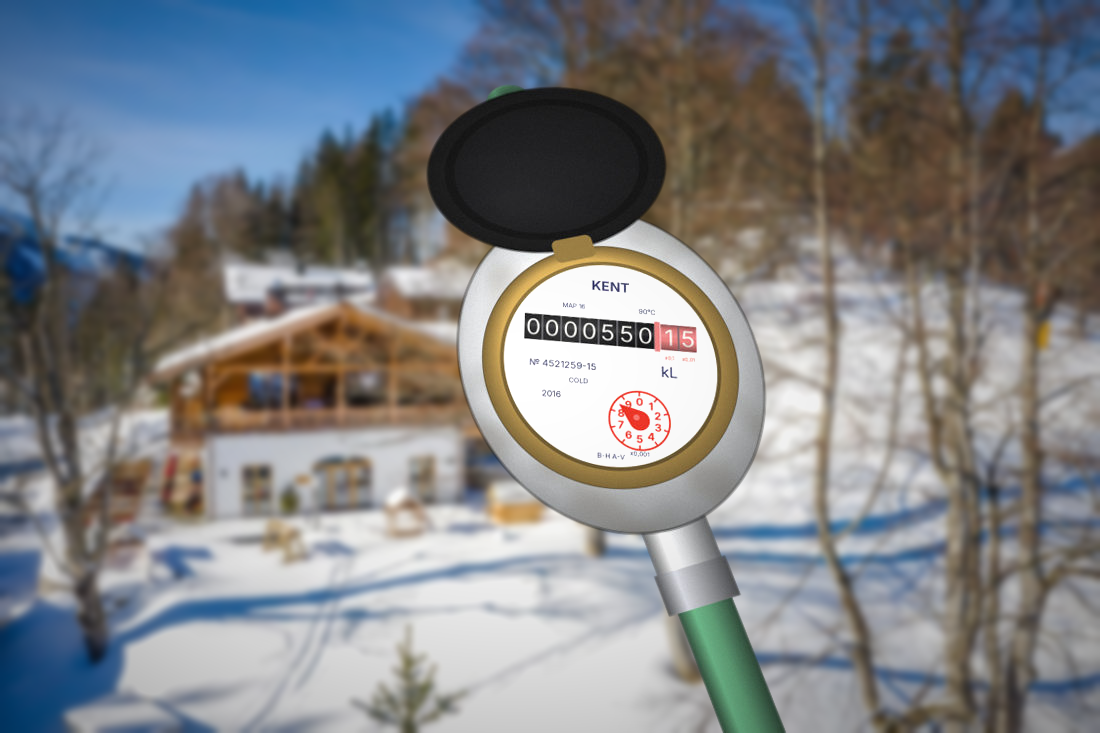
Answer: value=550.158 unit=kL
